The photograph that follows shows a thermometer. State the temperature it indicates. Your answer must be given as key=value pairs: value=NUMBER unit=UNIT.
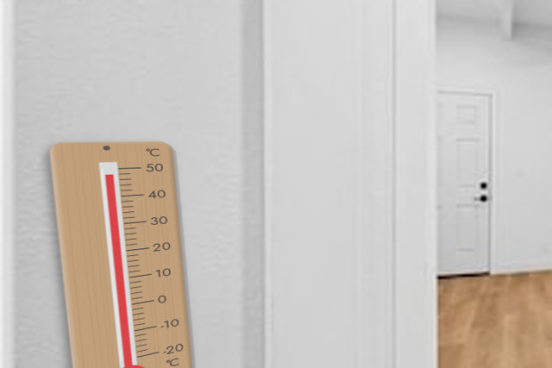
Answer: value=48 unit=°C
